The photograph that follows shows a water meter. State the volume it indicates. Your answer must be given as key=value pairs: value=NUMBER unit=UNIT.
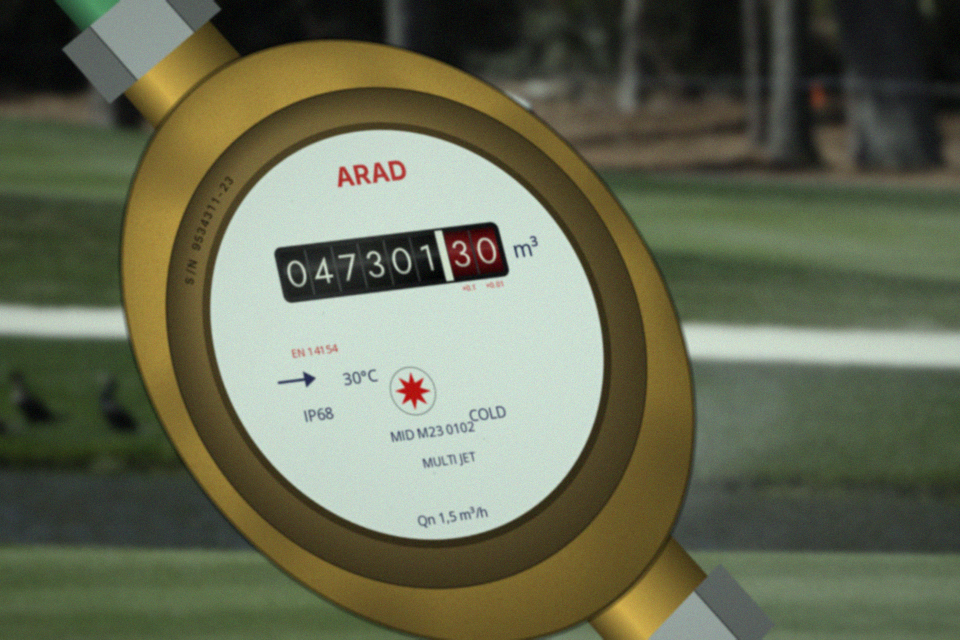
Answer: value=47301.30 unit=m³
